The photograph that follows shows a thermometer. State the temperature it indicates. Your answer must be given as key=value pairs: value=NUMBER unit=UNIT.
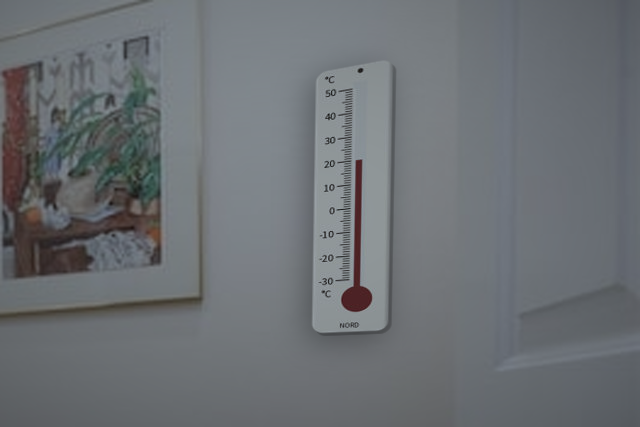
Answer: value=20 unit=°C
